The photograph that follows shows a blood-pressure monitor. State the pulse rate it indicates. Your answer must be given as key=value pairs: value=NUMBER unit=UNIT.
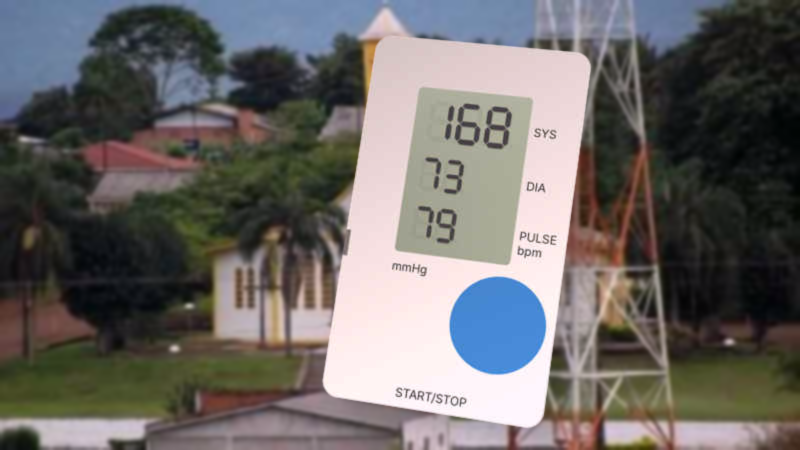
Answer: value=79 unit=bpm
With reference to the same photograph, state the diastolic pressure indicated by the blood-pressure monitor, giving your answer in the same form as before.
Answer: value=73 unit=mmHg
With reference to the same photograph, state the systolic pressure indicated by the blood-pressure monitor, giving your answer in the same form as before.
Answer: value=168 unit=mmHg
